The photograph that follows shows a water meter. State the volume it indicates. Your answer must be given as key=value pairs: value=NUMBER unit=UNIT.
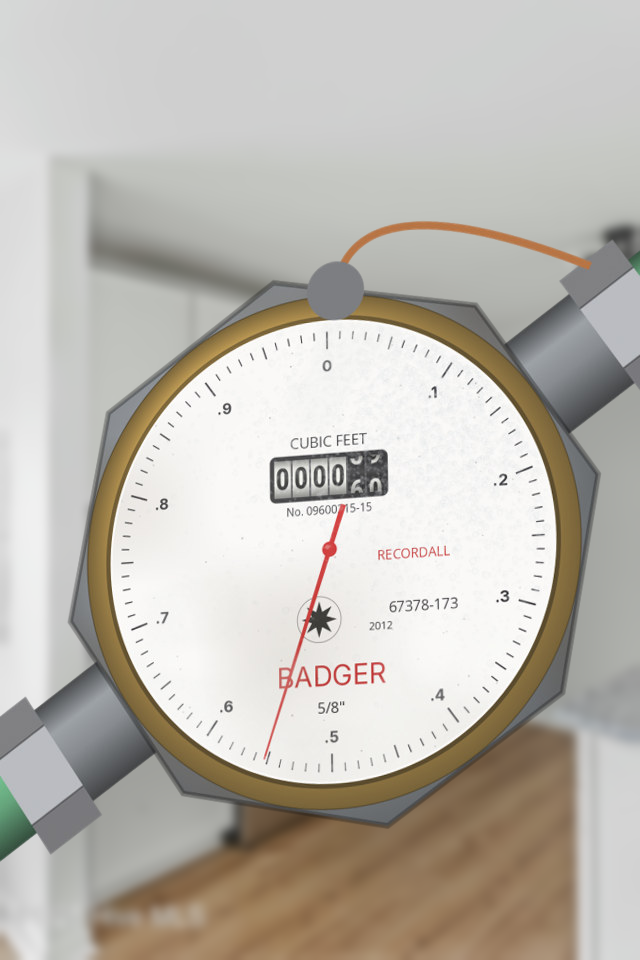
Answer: value=59.55 unit=ft³
